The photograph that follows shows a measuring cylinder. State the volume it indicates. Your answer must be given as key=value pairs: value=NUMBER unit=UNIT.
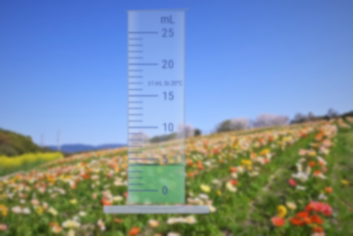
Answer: value=4 unit=mL
